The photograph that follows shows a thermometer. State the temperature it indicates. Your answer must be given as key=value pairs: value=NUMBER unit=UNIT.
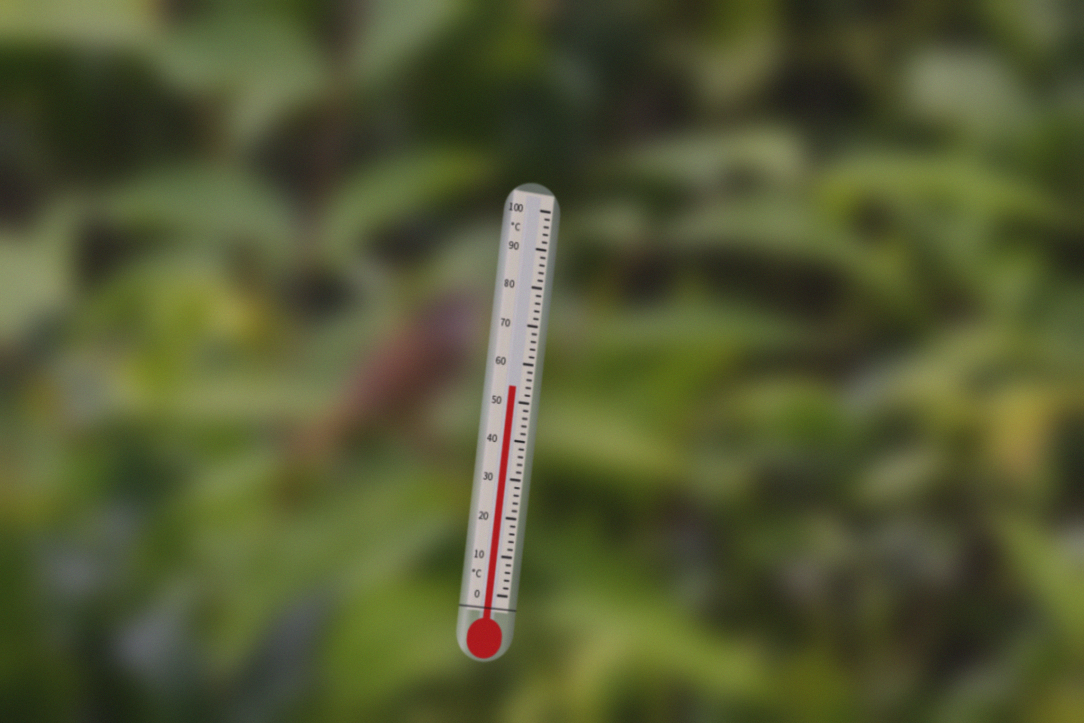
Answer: value=54 unit=°C
